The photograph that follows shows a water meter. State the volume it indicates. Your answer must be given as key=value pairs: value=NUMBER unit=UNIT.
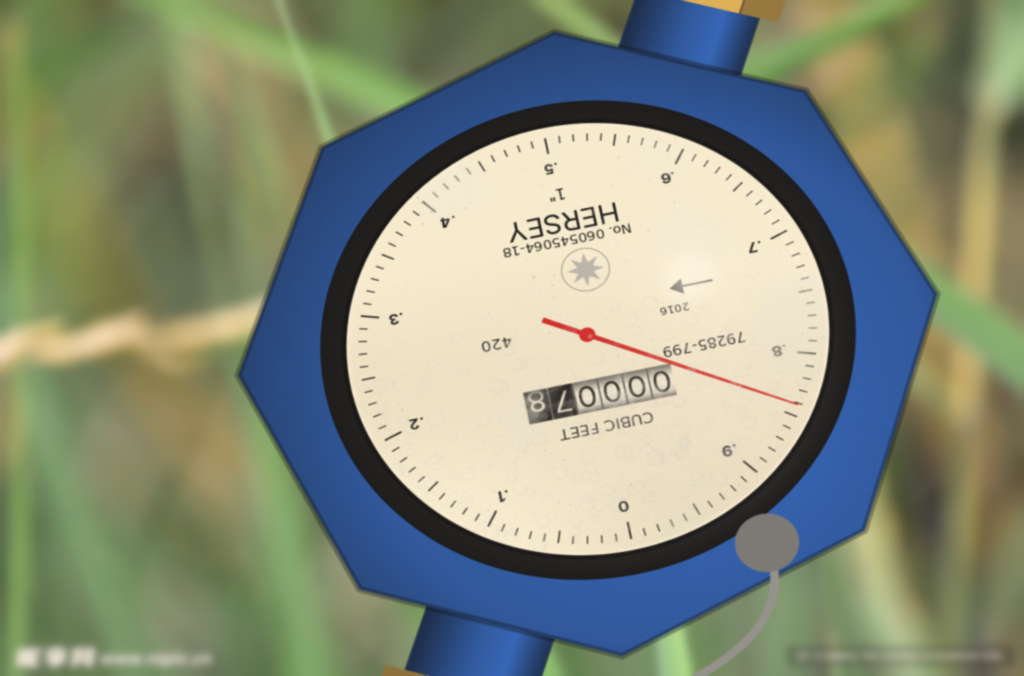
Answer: value=77.84 unit=ft³
